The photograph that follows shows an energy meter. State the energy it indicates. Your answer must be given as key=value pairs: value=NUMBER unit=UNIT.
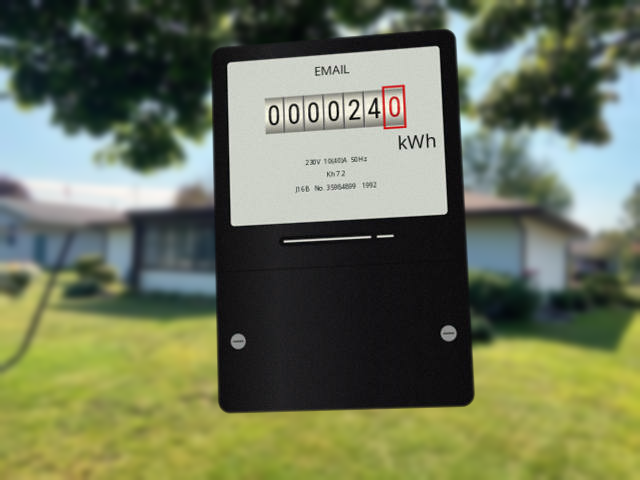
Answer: value=24.0 unit=kWh
